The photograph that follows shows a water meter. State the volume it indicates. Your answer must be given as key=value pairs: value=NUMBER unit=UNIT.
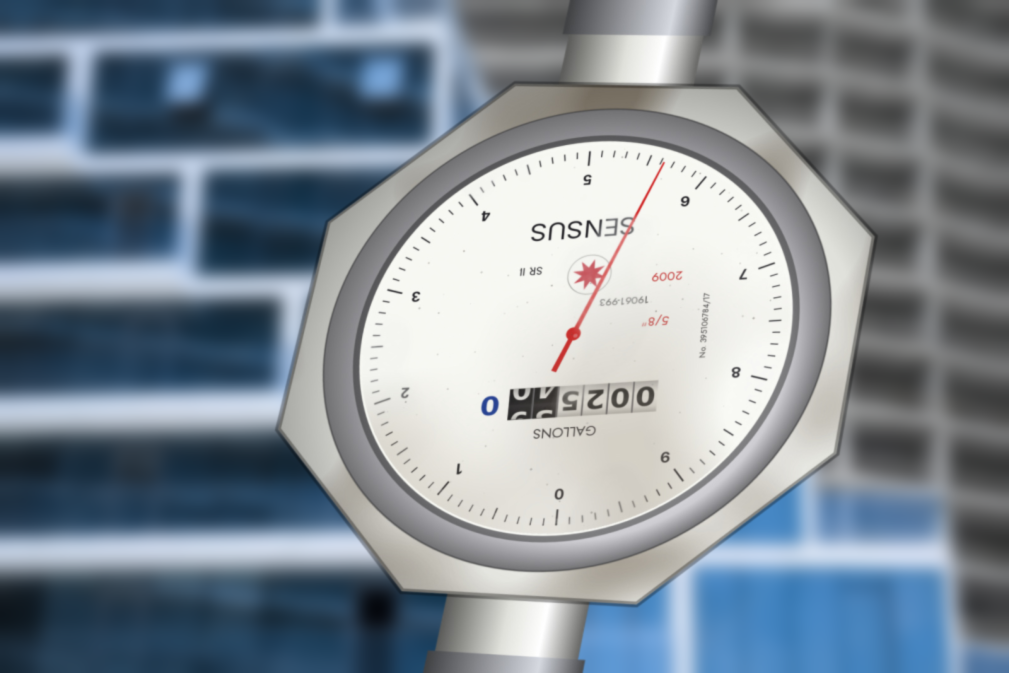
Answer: value=25395.6 unit=gal
